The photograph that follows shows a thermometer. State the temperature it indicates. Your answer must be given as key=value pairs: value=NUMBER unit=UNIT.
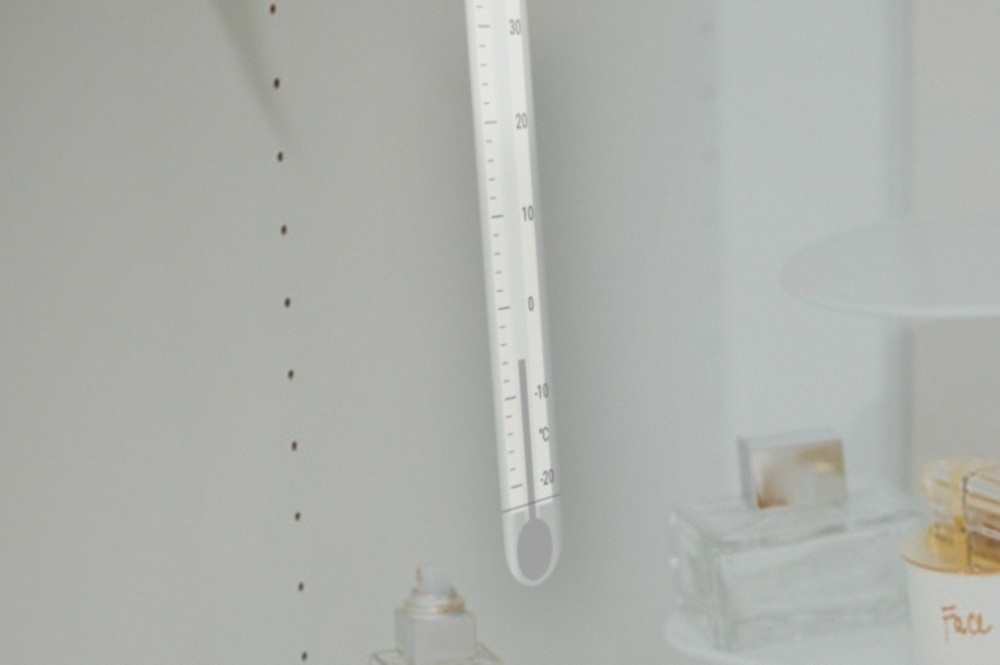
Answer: value=-6 unit=°C
